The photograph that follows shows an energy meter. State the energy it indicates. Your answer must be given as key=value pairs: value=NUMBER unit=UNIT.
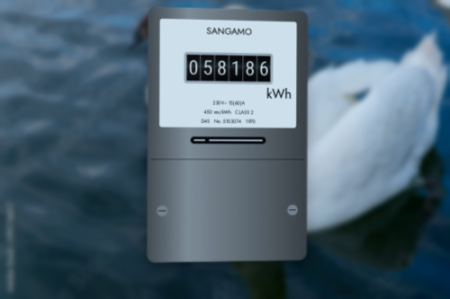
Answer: value=58186 unit=kWh
